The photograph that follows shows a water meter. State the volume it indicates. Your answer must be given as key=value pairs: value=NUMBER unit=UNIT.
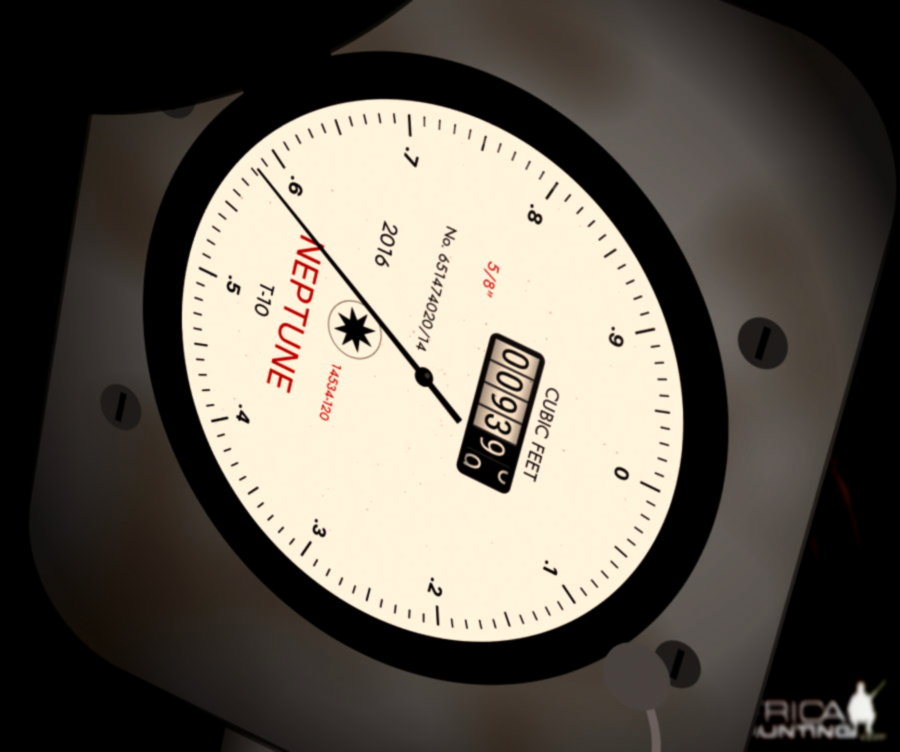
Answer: value=9398.58 unit=ft³
